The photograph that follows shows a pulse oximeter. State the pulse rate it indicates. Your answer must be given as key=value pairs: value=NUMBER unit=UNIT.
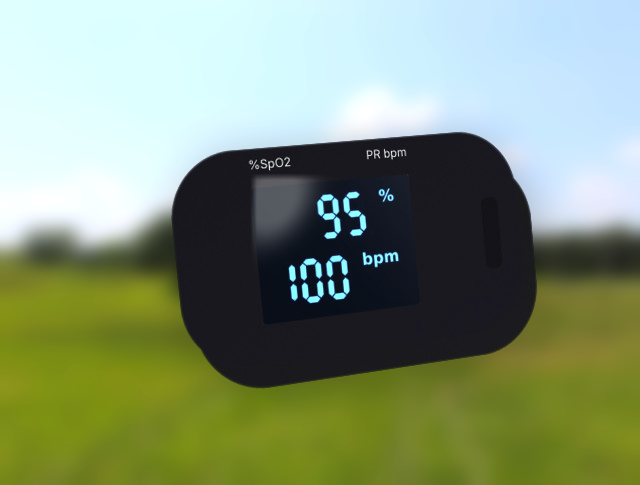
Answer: value=100 unit=bpm
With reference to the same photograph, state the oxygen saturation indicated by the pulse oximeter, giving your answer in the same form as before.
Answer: value=95 unit=%
